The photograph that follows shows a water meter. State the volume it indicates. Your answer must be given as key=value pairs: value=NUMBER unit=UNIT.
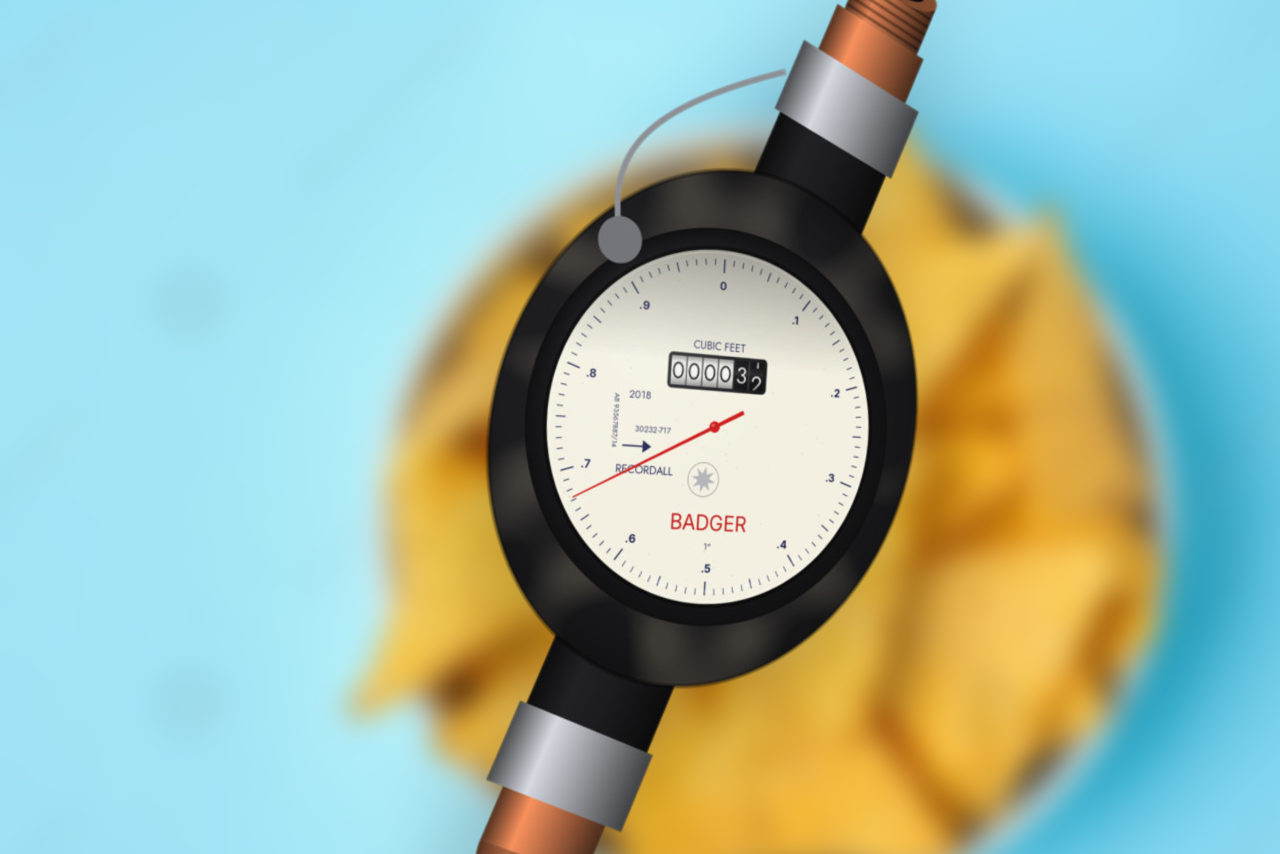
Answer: value=31.67 unit=ft³
